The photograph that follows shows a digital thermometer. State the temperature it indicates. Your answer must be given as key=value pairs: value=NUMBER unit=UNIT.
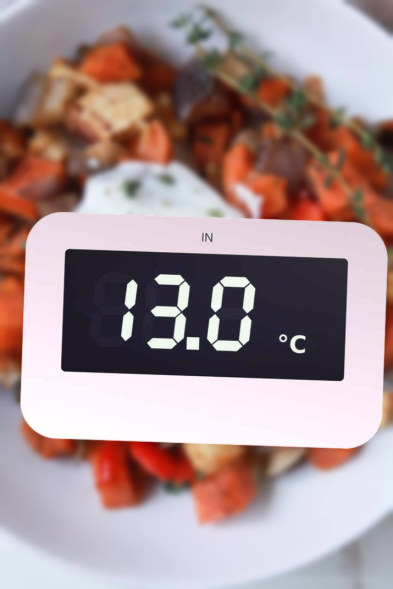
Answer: value=13.0 unit=°C
